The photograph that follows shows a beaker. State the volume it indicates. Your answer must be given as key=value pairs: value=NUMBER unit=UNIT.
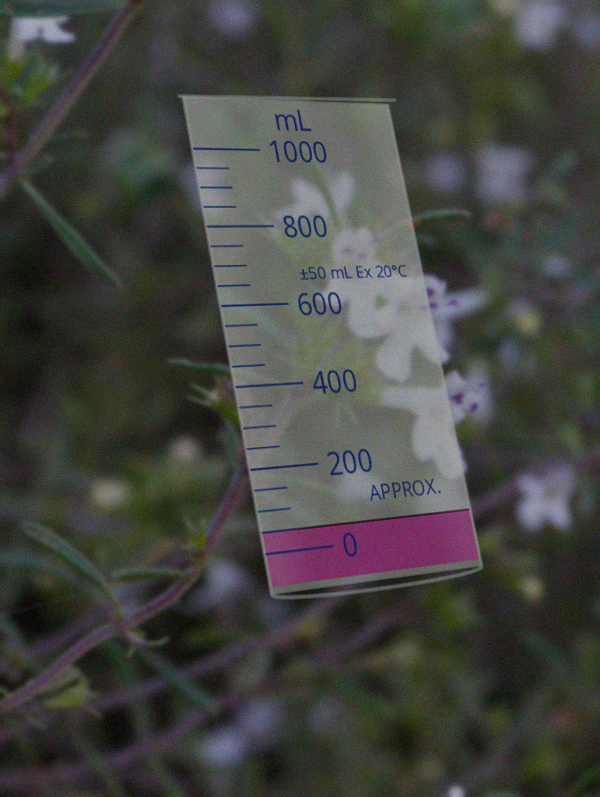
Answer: value=50 unit=mL
